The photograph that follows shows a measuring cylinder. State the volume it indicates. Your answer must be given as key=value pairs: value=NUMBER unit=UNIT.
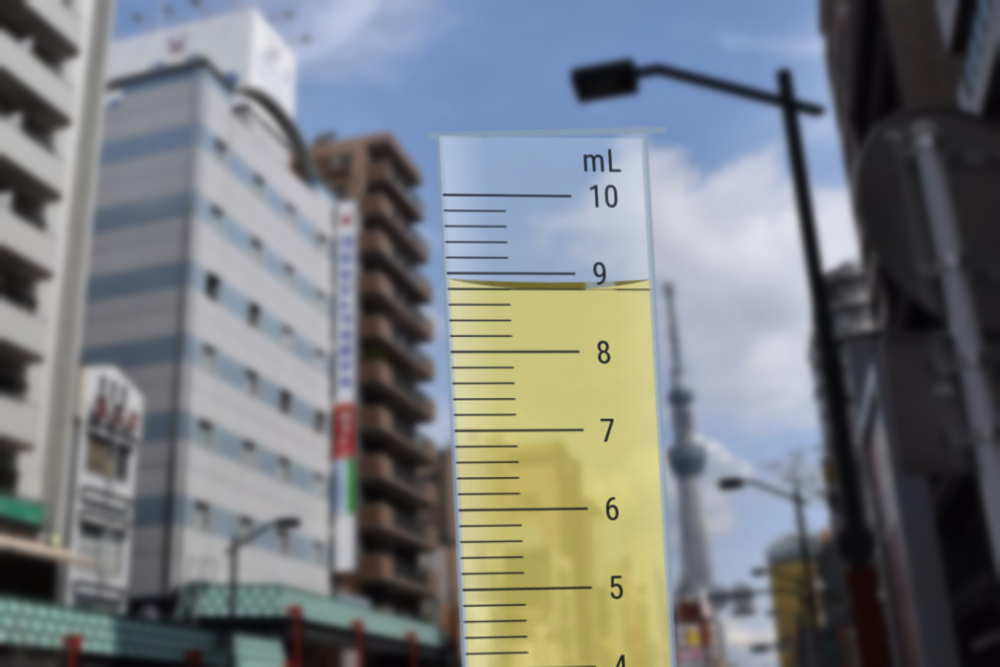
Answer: value=8.8 unit=mL
